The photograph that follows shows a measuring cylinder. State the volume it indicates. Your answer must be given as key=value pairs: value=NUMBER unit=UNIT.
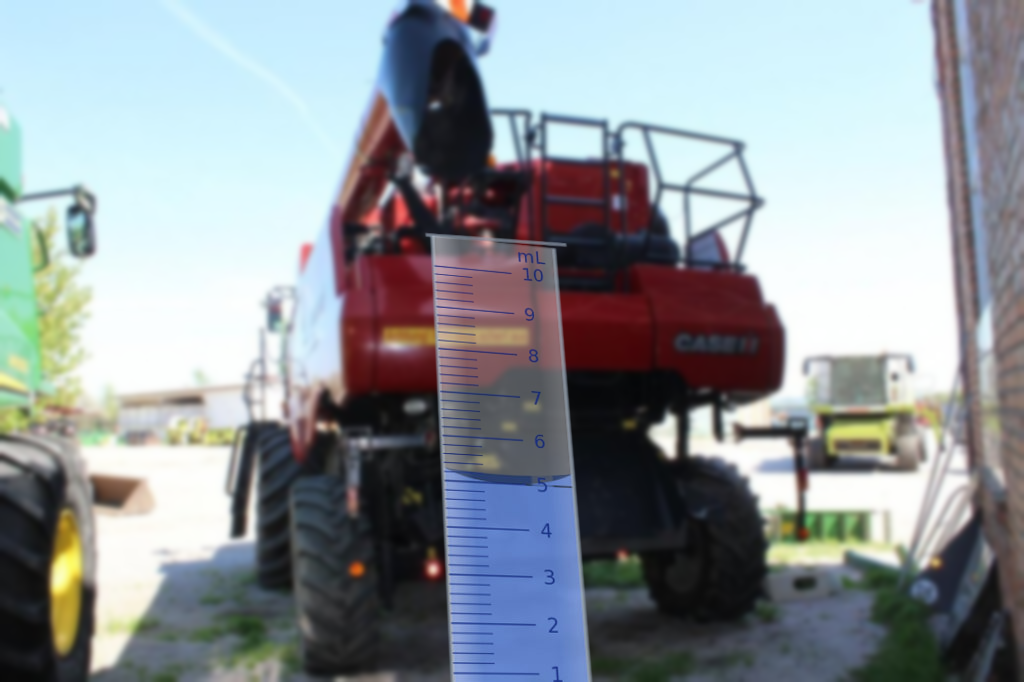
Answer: value=5 unit=mL
